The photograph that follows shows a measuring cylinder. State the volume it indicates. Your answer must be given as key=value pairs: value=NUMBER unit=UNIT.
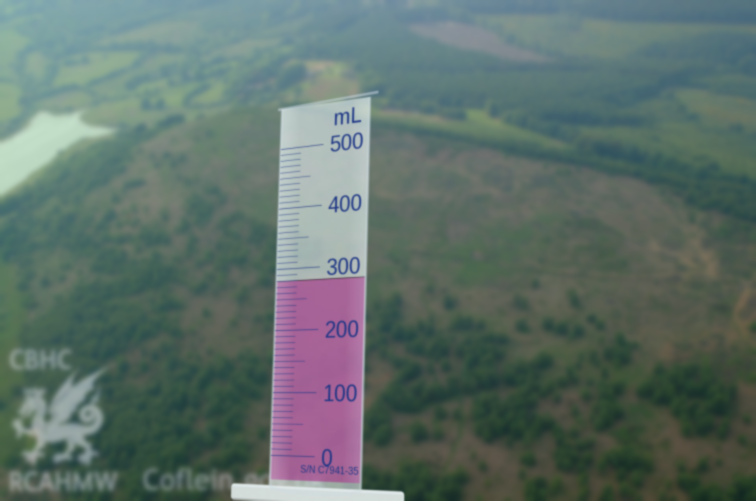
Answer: value=280 unit=mL
